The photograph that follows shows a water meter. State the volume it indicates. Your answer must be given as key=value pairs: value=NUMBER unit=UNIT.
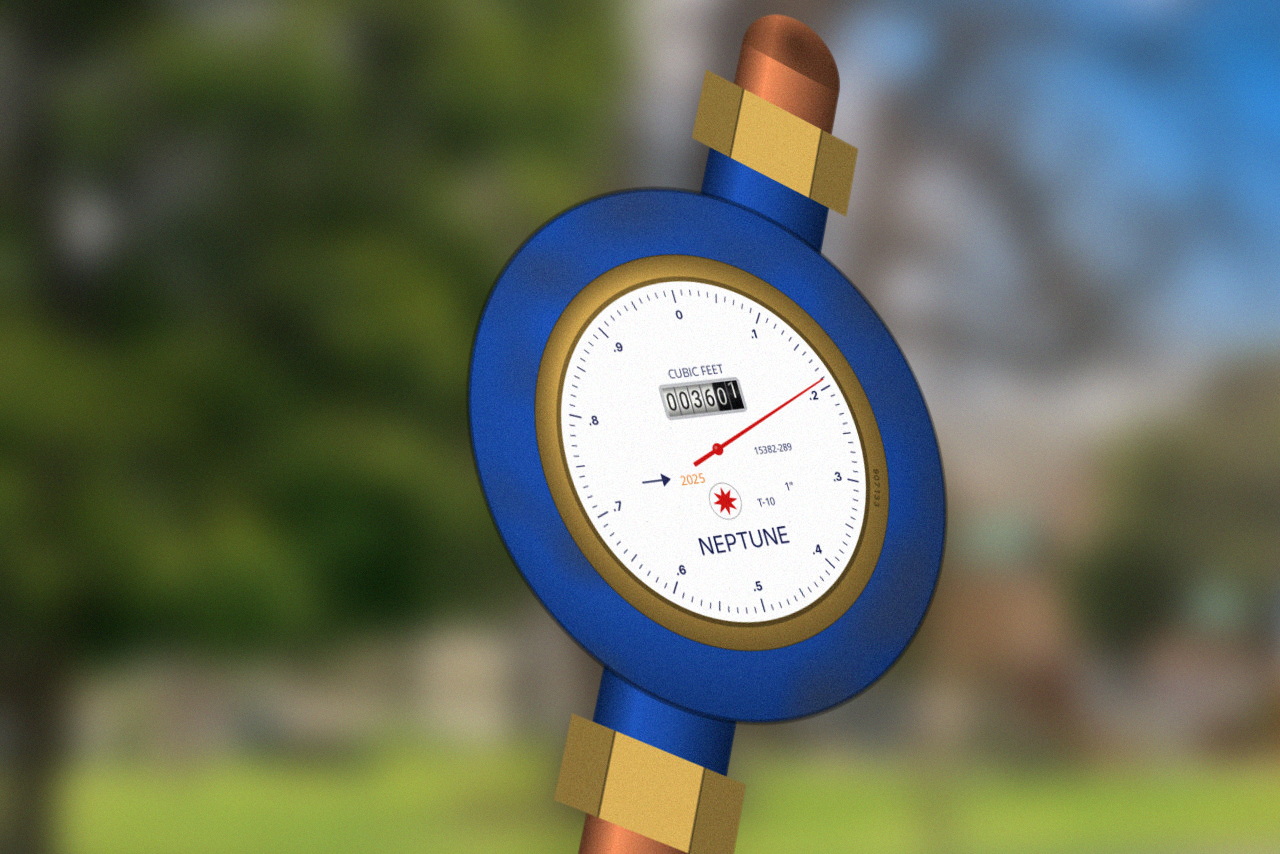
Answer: value=3601.19 unit=ft³
